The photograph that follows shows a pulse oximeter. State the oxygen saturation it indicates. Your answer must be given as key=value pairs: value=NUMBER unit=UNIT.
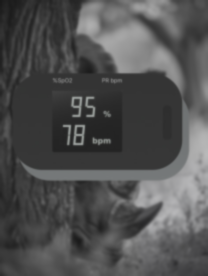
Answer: value=95 unit=%
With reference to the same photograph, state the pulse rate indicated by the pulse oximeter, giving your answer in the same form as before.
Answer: value=78 unit=bpm
